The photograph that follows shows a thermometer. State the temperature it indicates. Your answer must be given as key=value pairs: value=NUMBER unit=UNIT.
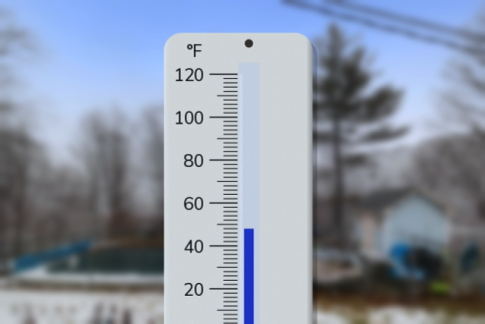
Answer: value=48 unit=°F
